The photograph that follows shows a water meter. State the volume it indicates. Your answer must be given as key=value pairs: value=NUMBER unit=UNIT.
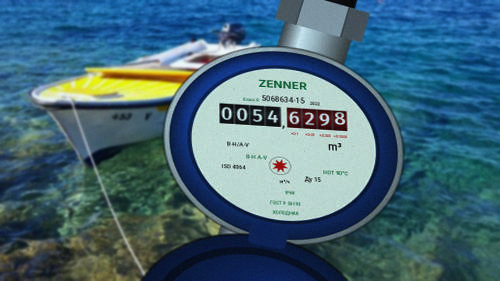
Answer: value=54.6298 unit=m³
